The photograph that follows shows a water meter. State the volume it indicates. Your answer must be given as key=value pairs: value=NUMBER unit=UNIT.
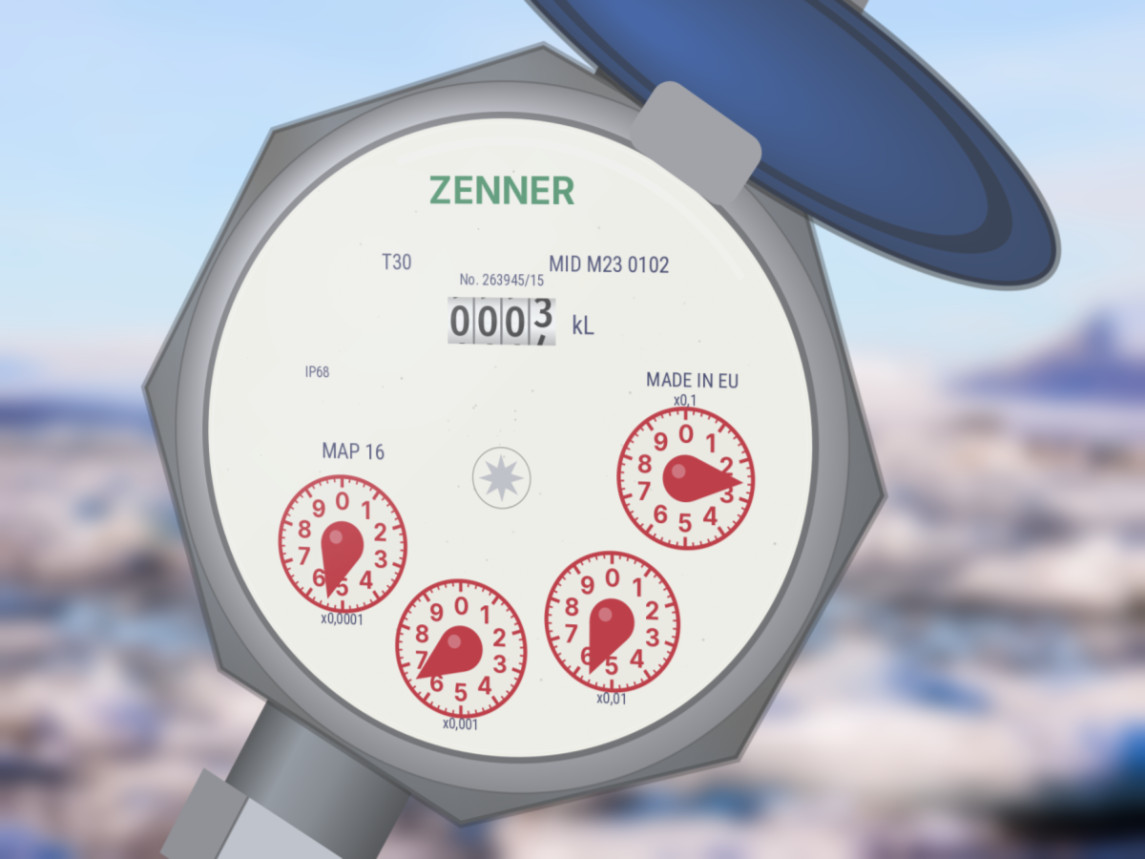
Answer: value=3.2565 unit=kL
